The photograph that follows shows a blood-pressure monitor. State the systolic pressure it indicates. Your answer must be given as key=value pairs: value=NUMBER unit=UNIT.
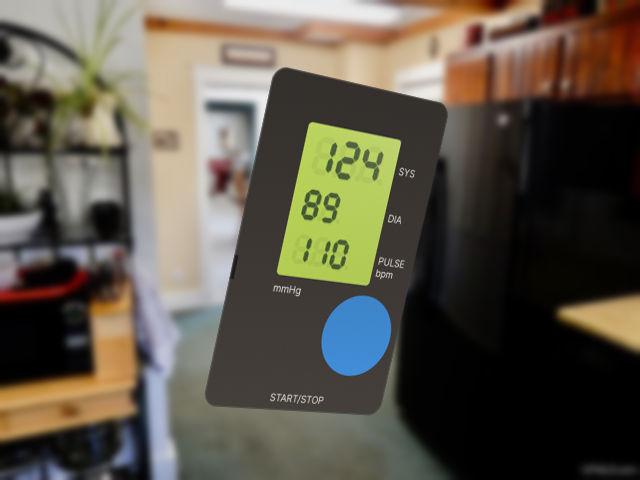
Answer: value=124 unit=mmHg
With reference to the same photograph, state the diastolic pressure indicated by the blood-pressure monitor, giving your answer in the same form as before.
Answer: value=89 unit=mmHg
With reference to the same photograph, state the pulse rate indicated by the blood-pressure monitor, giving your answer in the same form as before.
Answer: value=110 unit=bpm
